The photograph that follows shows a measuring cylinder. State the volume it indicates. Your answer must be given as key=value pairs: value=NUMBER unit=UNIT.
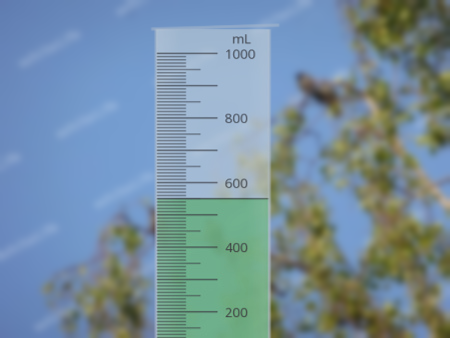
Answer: value=550 unit=mL
